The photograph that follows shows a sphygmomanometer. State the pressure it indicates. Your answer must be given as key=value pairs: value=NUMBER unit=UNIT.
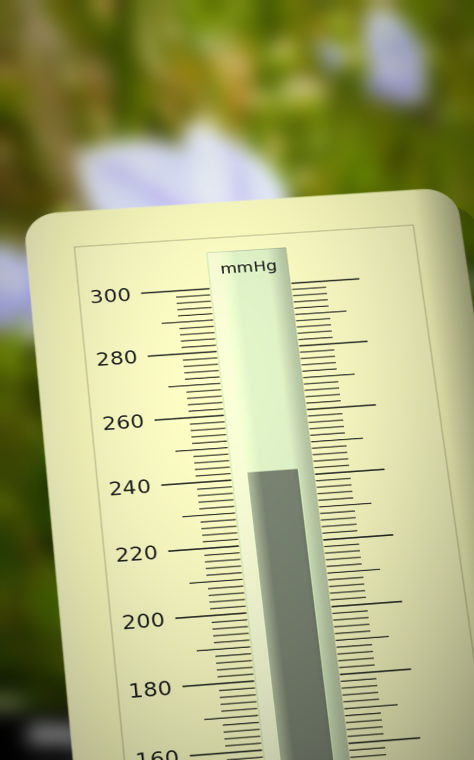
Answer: value=242 unit=mmHg
